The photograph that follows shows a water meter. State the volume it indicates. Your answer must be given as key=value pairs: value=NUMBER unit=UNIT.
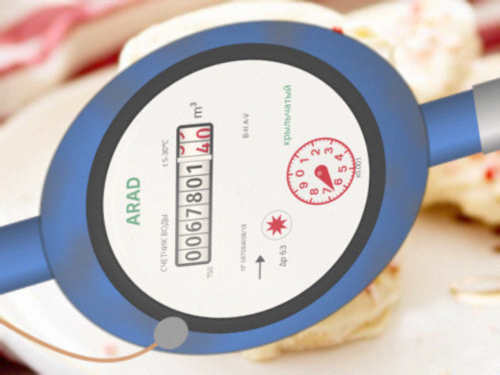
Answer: value=67801.396 unit=m³
